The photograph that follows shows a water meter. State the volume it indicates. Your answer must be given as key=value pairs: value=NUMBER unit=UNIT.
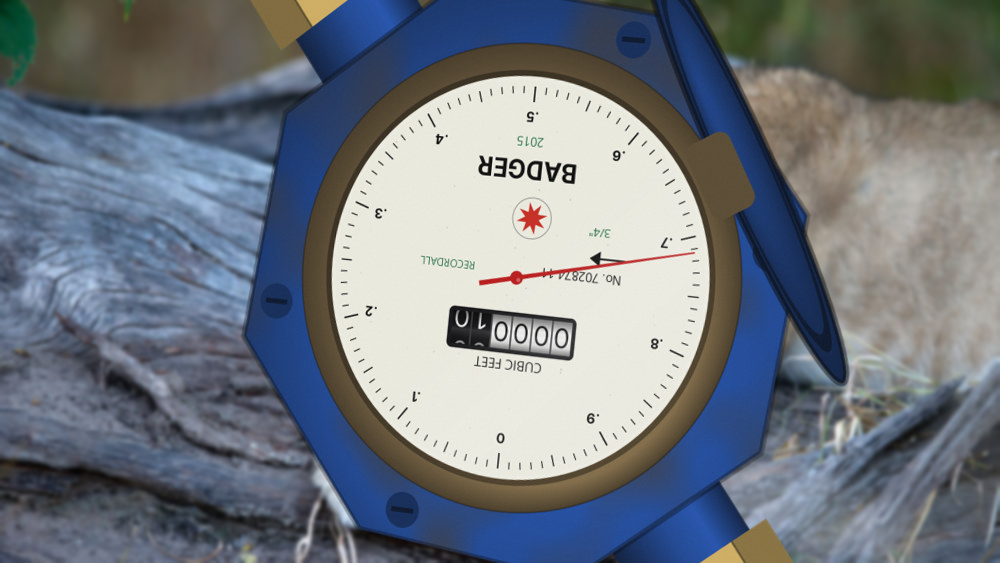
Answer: value=9.71 unit=ft³
